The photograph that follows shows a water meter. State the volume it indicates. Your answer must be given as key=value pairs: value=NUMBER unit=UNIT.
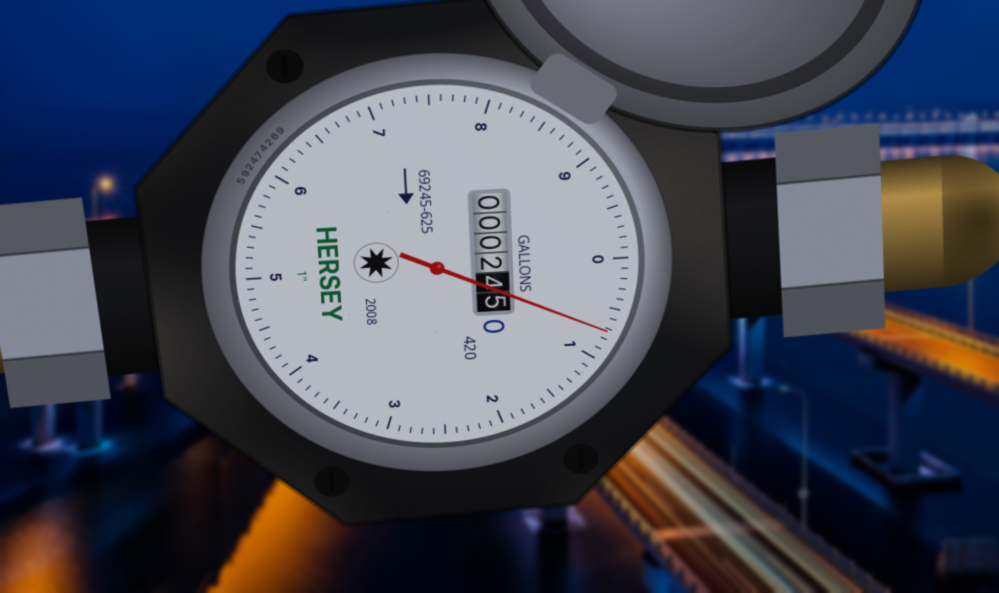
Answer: value=2450.7 unit=gal
